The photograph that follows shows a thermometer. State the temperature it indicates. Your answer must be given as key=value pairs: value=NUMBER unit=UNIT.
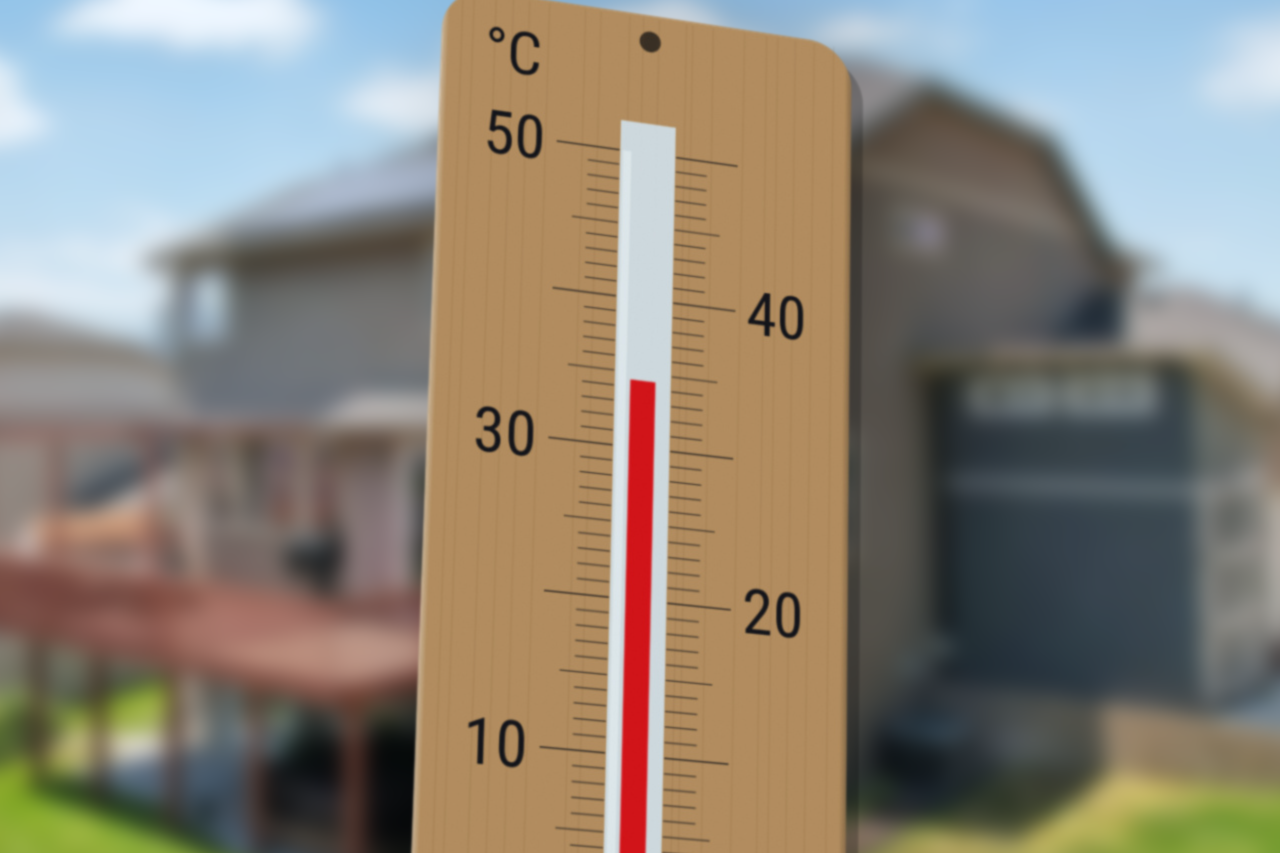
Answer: value=34.5 unit=°C
